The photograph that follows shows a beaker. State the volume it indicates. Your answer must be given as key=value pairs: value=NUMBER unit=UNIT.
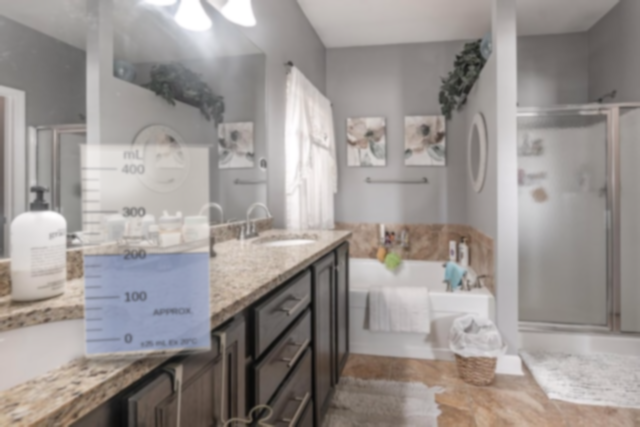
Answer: value=200 unit=mL
